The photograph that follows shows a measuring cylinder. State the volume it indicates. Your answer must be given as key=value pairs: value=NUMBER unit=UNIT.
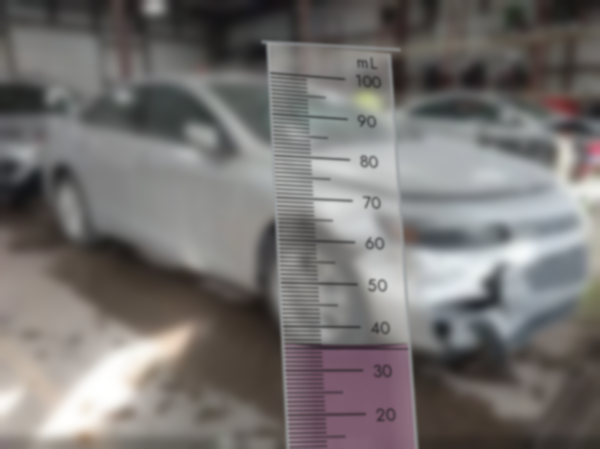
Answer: value=35 unit=mL
